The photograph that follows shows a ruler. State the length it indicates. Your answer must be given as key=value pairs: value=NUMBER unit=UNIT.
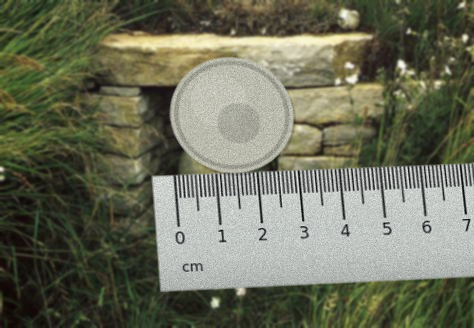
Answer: value=3 unit=cm
